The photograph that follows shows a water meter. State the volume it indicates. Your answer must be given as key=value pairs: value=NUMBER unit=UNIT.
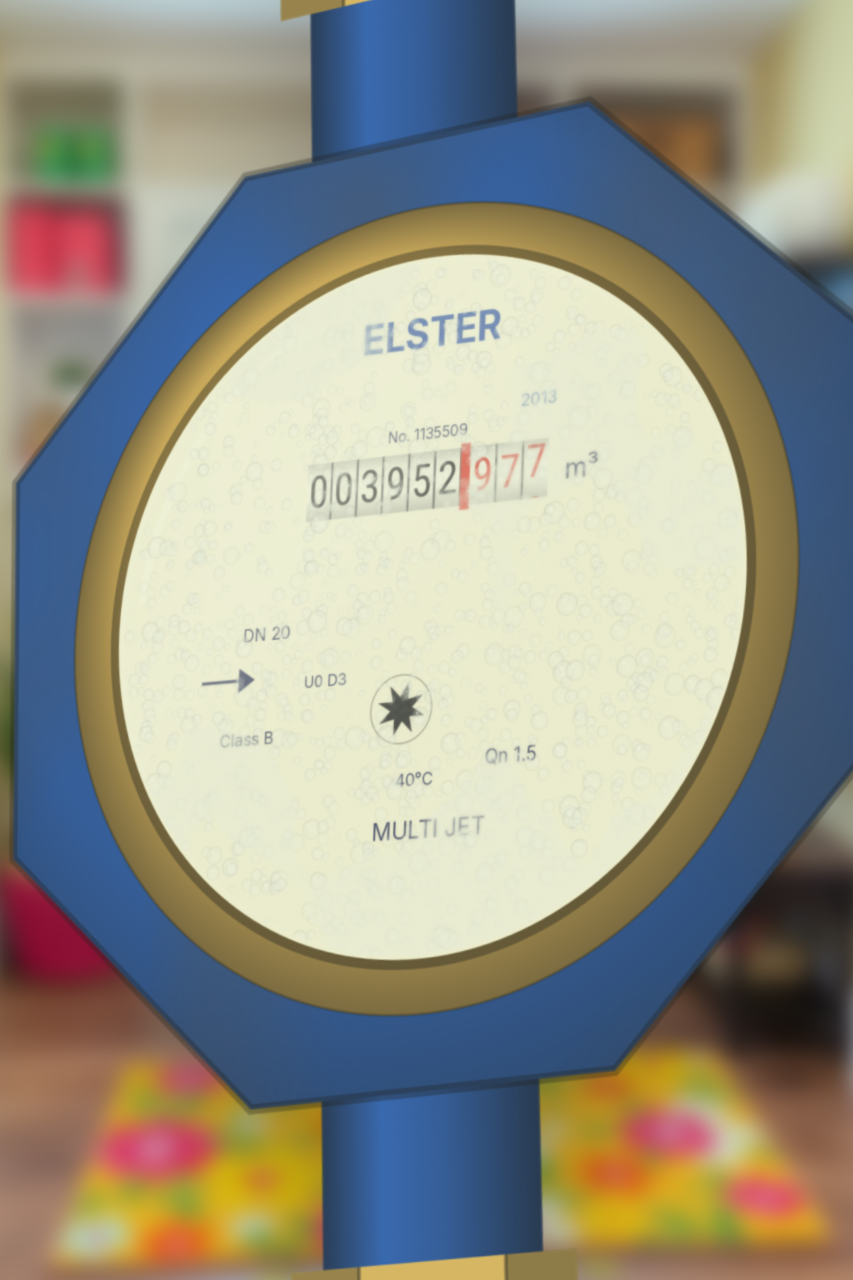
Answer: value=3952.977 unit=m³
